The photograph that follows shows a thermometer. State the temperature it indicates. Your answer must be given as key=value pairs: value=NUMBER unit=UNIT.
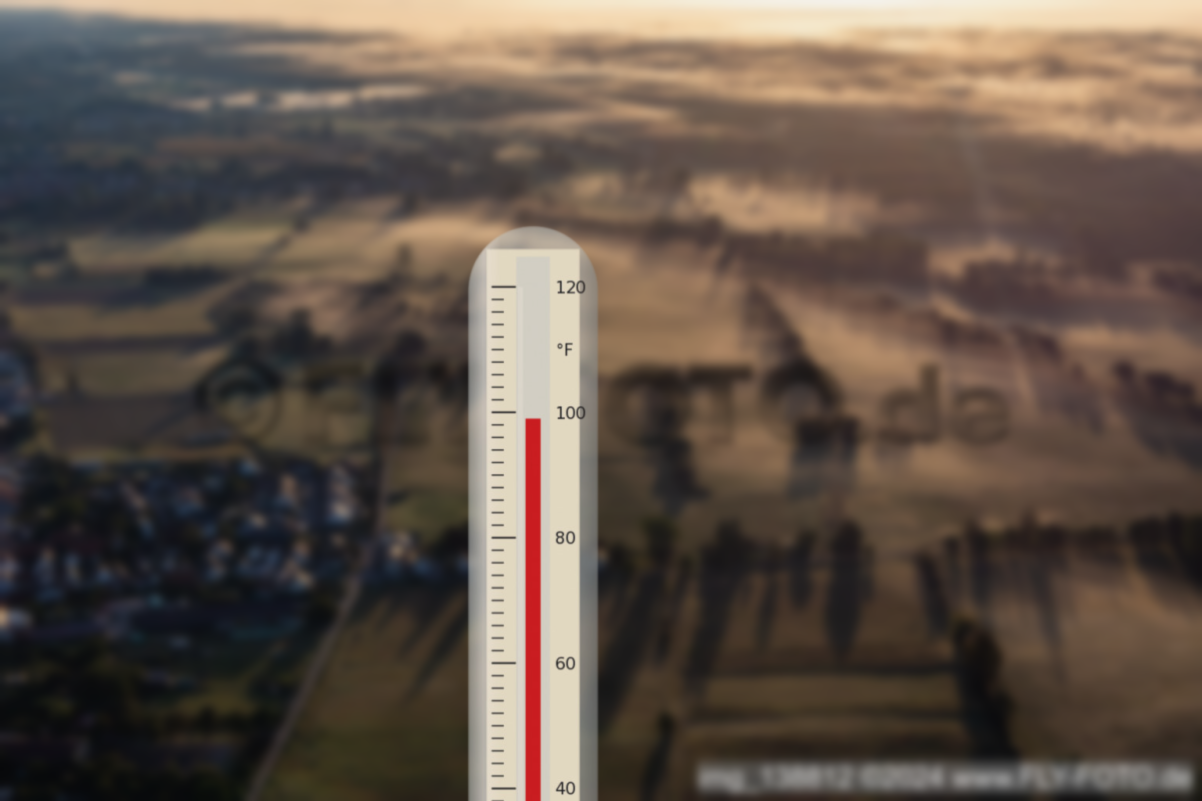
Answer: value=99 unit=°F
